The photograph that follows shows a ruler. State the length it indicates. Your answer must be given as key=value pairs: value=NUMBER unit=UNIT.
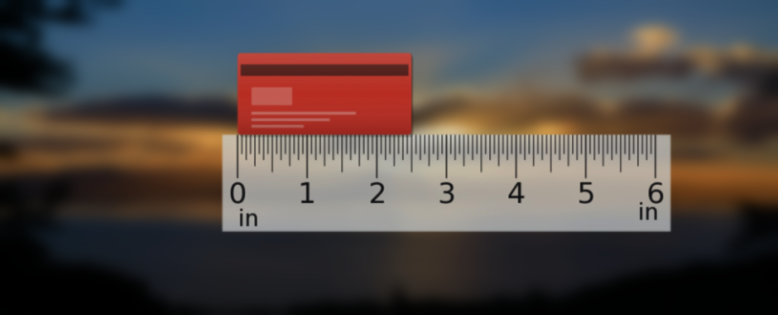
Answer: value=2.5 unit=in
